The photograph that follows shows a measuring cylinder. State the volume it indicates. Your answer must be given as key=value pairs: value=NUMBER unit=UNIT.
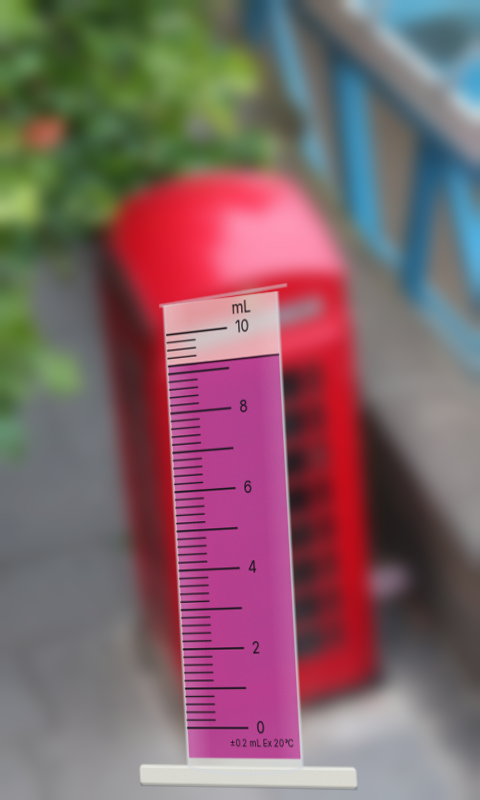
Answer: value=9.2 unit=mL
